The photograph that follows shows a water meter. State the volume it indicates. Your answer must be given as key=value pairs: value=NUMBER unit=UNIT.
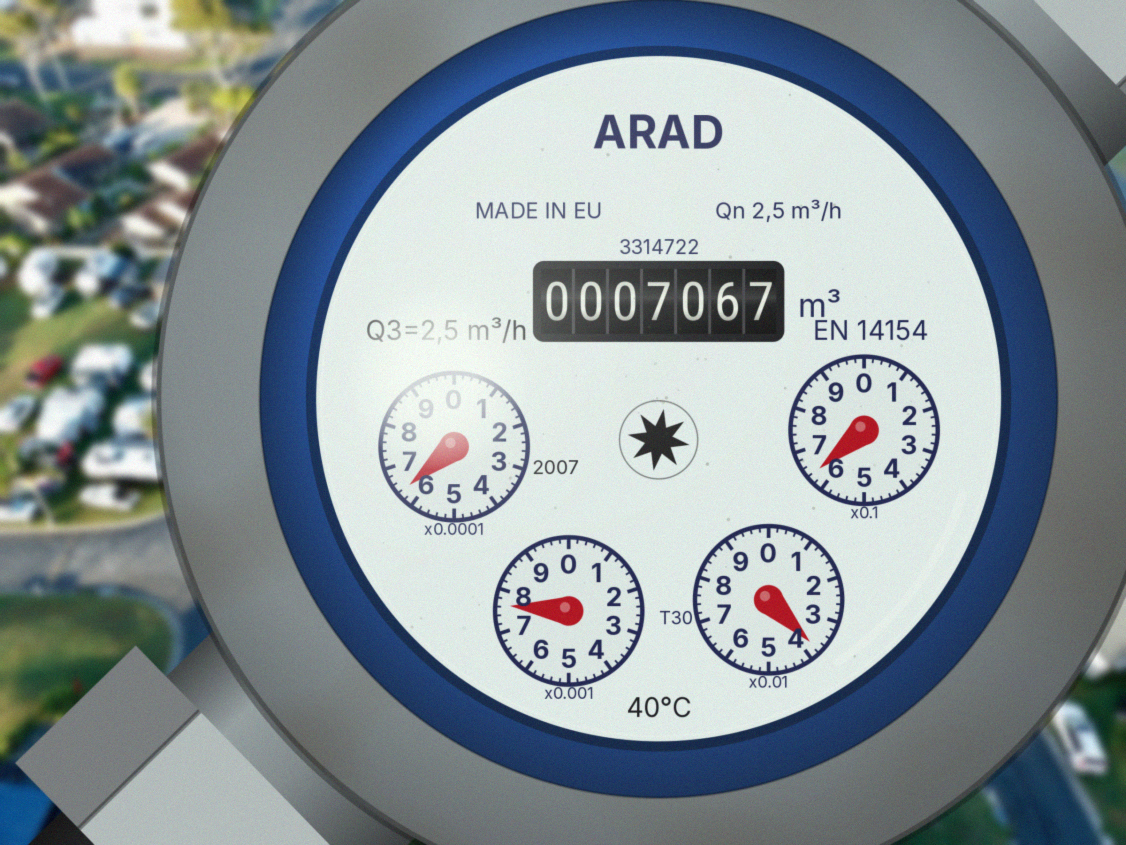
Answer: value=7067.6376 unit=m³
